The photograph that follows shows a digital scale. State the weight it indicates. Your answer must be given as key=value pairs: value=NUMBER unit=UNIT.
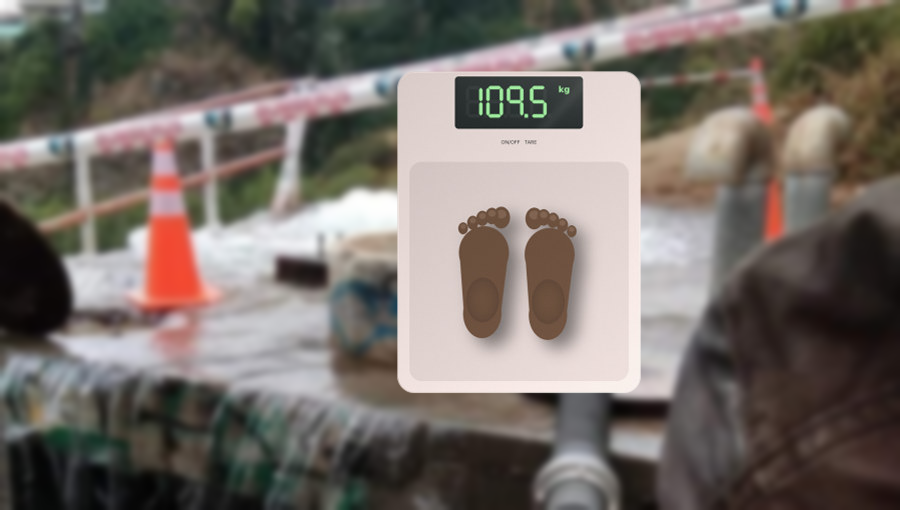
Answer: value=109.5 unit=kg
